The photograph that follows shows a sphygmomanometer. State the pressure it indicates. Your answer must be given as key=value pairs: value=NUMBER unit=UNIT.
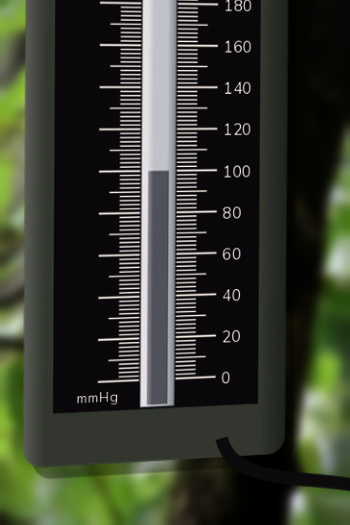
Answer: value=100 unit=mmHg
